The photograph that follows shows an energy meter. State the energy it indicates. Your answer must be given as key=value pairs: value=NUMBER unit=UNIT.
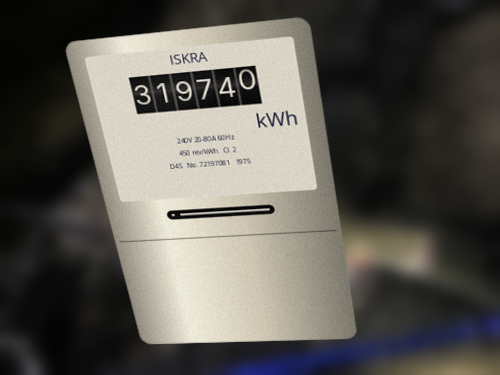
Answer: value=319740 unit=kWh
